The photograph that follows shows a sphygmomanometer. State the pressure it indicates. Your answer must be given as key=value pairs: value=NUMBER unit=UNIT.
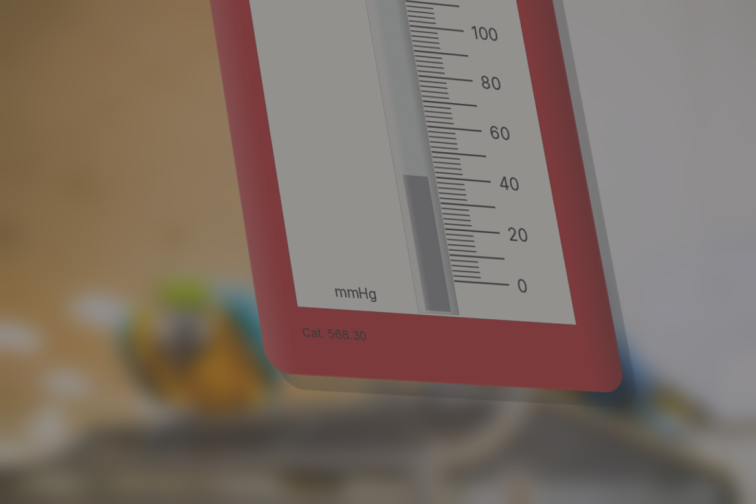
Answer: value=40 unit=mmHg
